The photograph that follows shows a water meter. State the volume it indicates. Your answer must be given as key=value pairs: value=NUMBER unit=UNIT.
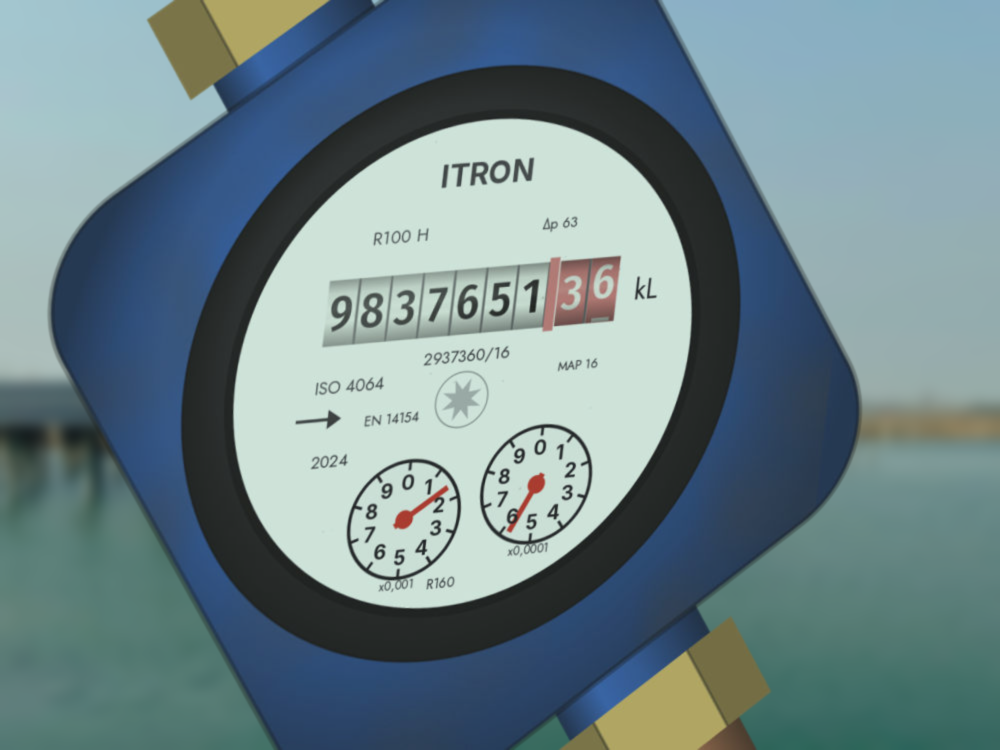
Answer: value=9837651.3615 unit=kL
